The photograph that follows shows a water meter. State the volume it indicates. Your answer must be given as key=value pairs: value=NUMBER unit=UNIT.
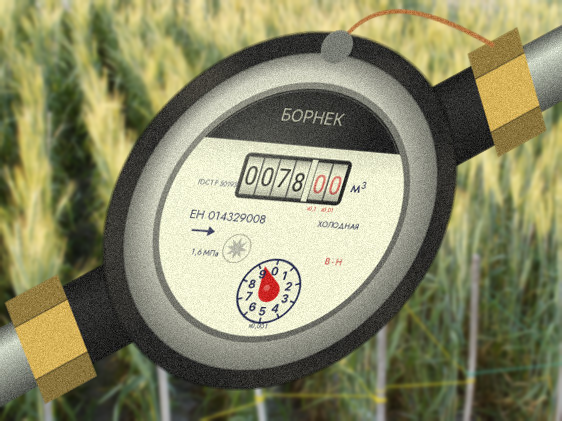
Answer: value=77.999 unit=m³
